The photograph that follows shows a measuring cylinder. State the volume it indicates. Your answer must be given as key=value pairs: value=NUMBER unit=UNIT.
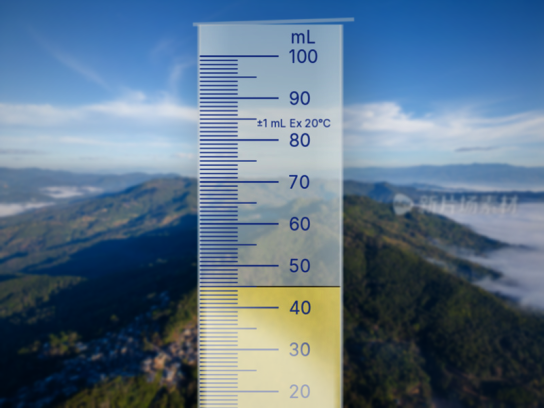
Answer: value=45 unit=mL
